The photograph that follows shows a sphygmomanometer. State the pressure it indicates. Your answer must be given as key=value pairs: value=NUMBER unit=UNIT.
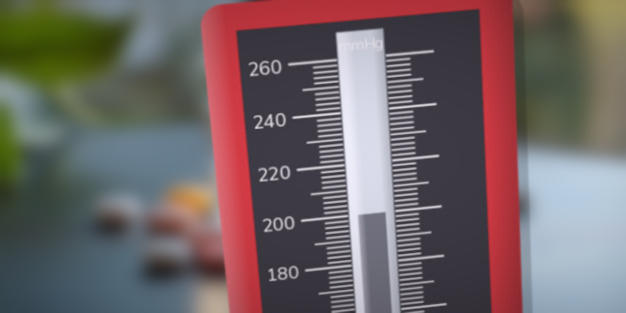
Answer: value=200 unit=mmHg
